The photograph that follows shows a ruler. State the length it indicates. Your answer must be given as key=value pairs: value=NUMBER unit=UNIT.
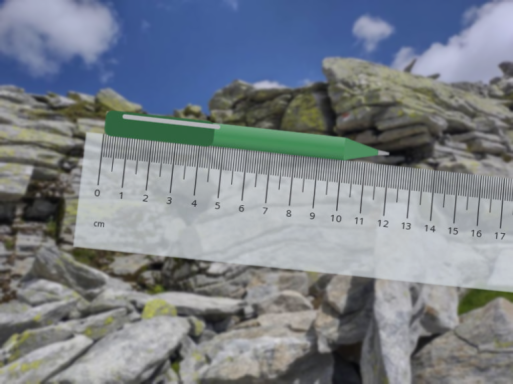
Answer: value=12 unit=cm
